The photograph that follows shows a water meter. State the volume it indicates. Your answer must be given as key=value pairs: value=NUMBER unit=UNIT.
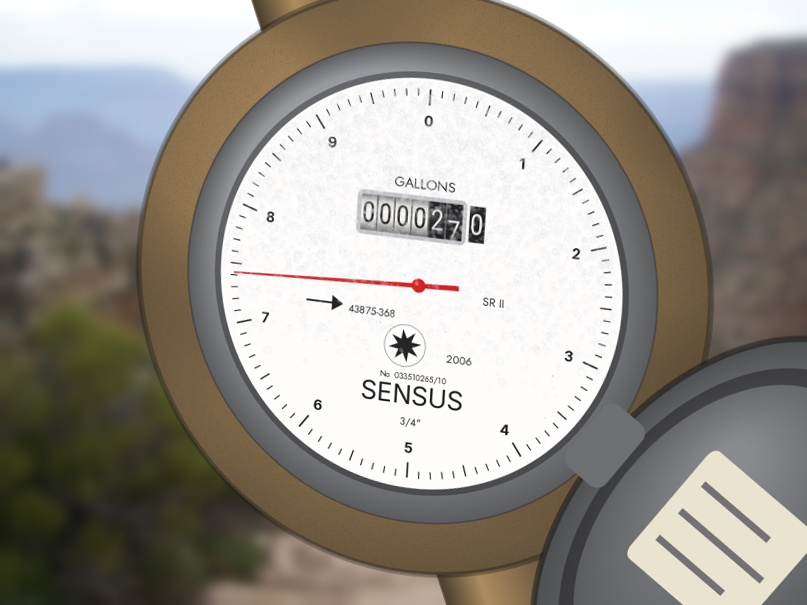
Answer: value=267.4 unit=gal
